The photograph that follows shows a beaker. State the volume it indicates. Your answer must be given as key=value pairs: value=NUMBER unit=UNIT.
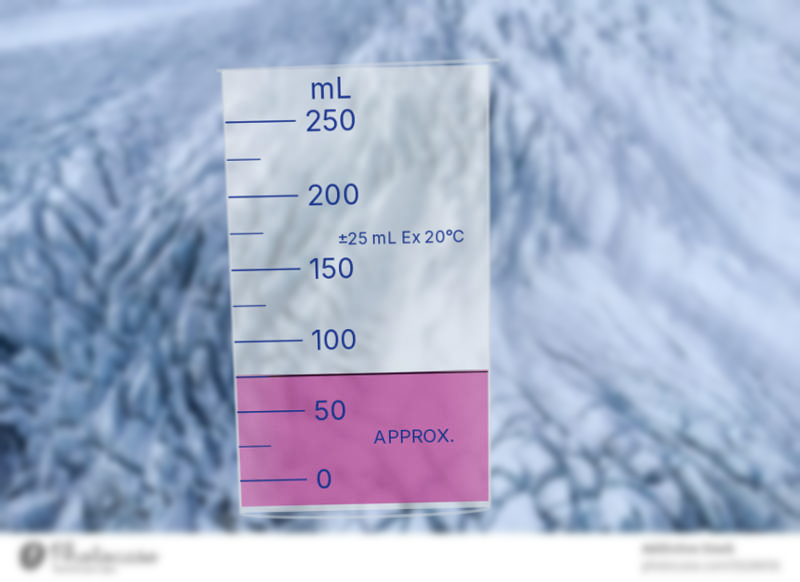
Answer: value=75 unit=mL
